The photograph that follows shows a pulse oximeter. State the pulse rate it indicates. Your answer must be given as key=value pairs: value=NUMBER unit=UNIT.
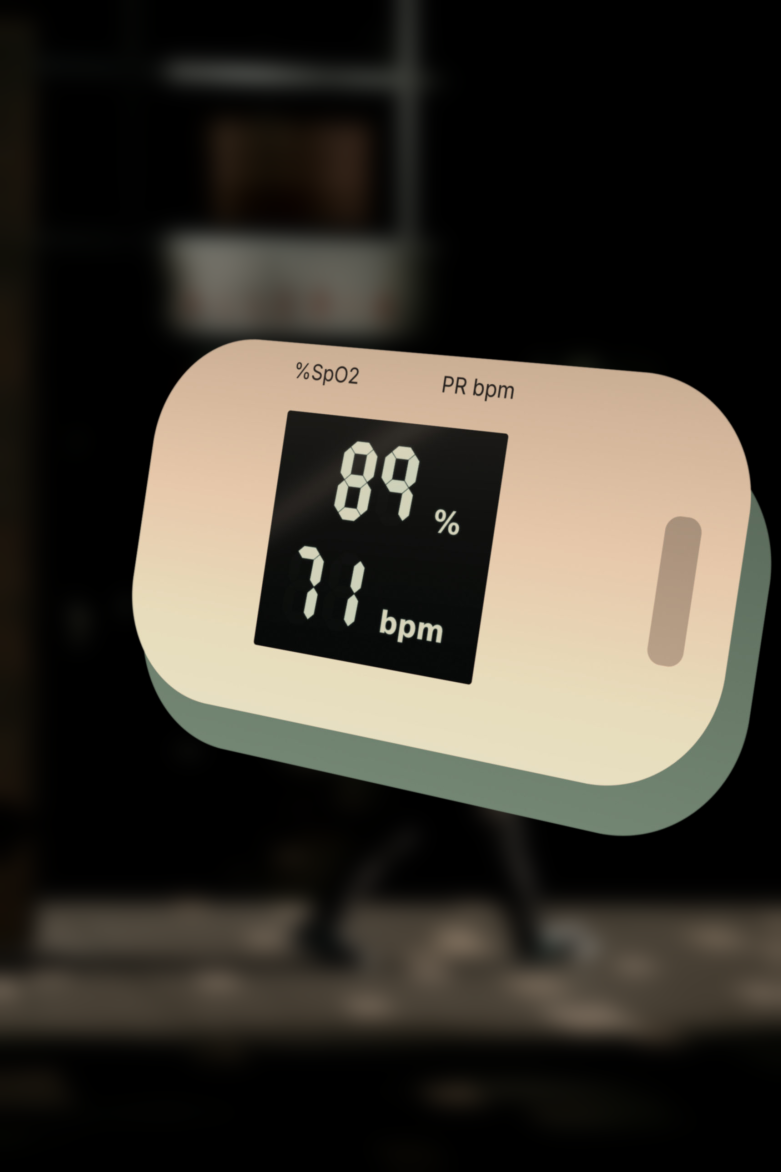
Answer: value=71 unit=bpm
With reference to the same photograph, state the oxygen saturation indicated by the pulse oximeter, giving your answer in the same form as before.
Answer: value=89 unit=%
